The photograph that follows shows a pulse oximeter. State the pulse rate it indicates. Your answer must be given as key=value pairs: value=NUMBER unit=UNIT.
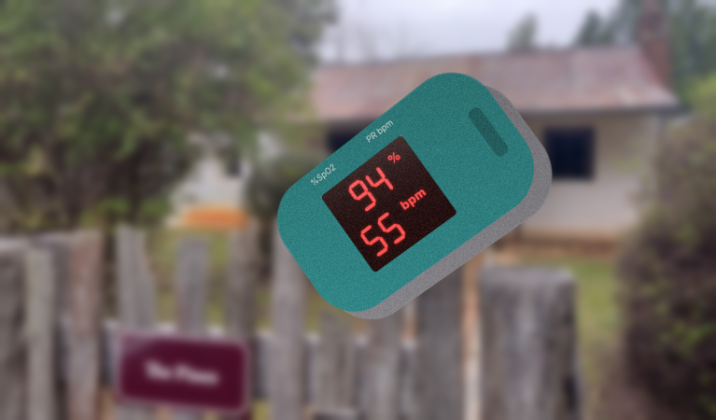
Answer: value=55 unit=bpm
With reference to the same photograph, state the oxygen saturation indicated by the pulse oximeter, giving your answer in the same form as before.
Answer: value=94 unit=%
